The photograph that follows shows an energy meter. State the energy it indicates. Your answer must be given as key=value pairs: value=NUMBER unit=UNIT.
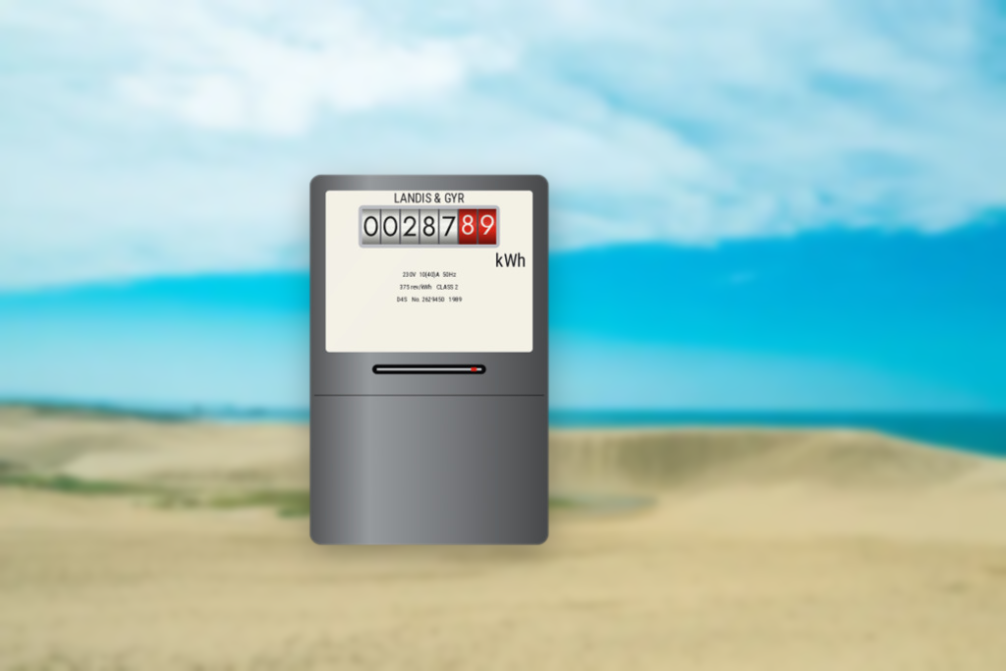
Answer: value=287.89 unit=kWh
